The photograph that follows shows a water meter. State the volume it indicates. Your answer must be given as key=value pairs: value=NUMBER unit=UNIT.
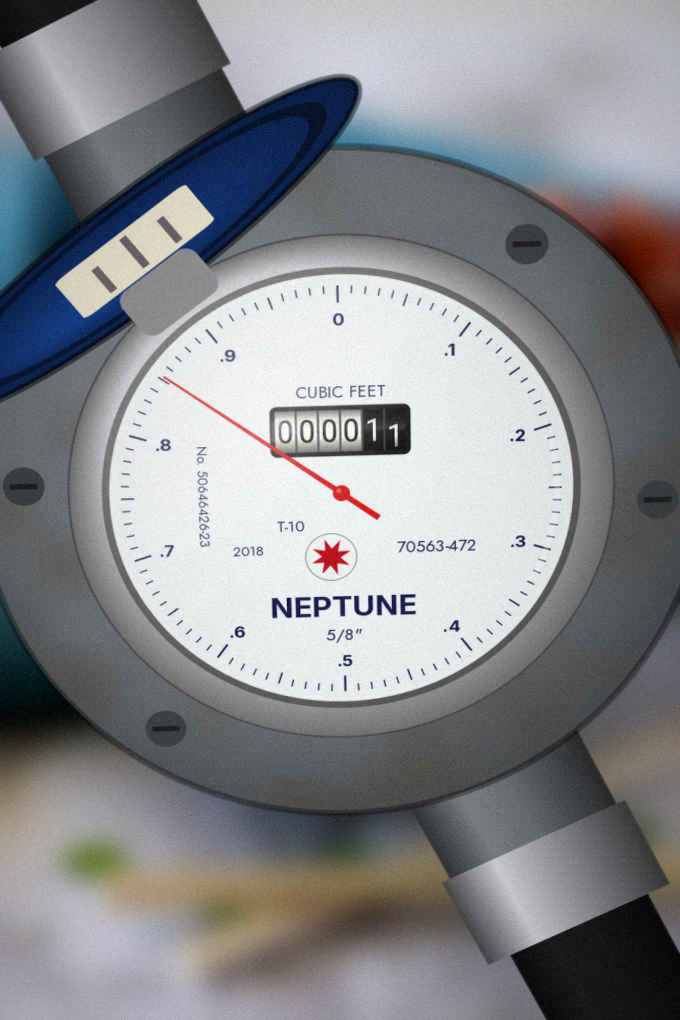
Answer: value=10.85 unit=ft³
